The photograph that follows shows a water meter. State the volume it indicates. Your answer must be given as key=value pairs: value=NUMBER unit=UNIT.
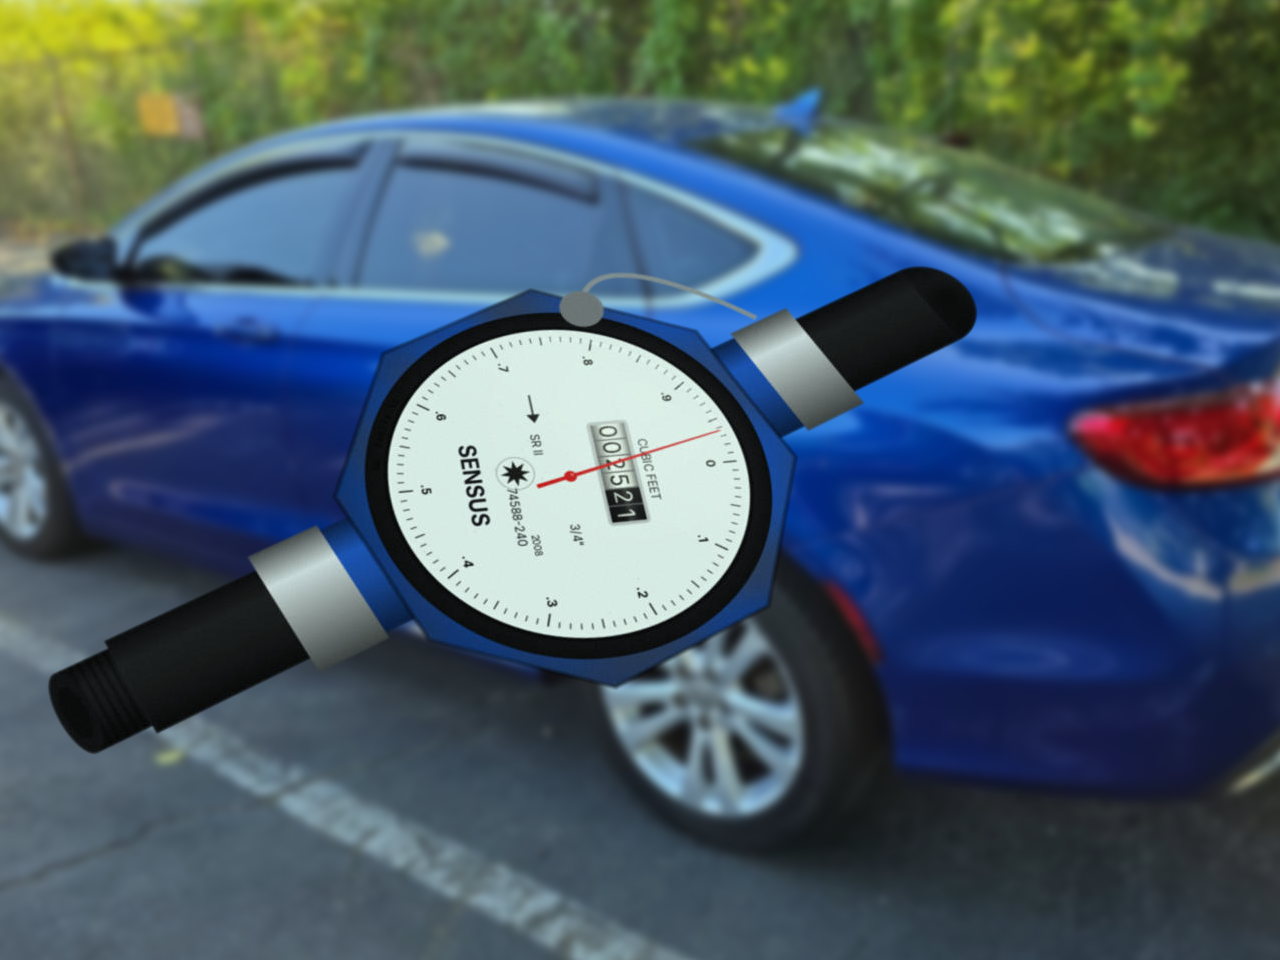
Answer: value=2520.96 unit=ft³
